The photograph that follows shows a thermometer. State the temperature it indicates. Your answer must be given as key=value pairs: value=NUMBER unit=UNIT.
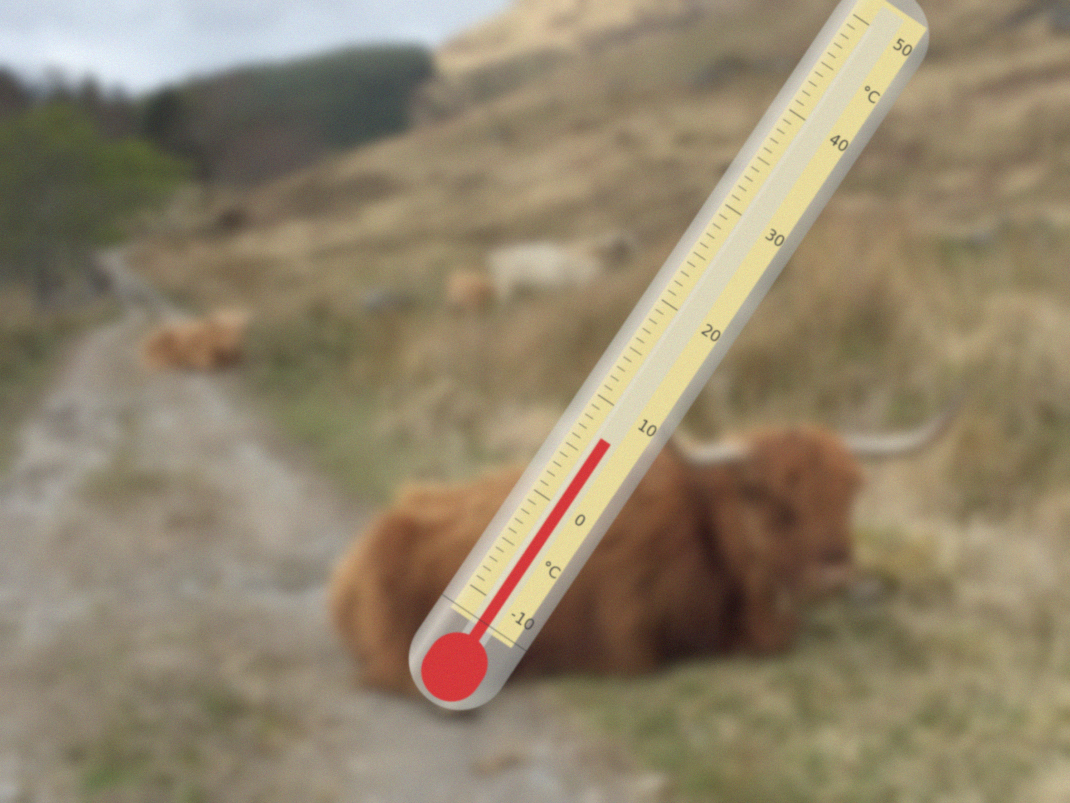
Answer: value=7 unit=°C
